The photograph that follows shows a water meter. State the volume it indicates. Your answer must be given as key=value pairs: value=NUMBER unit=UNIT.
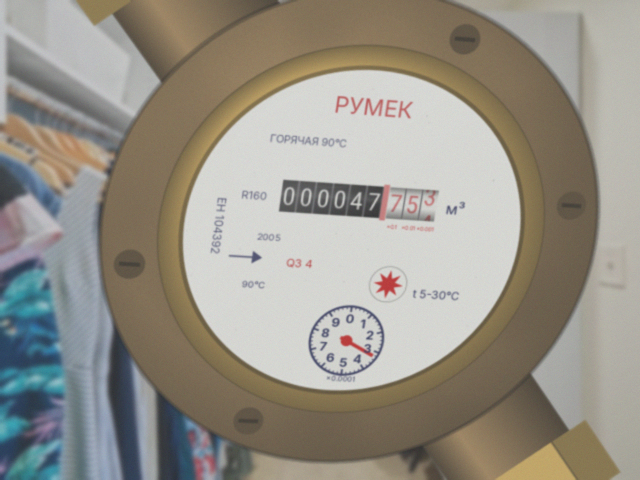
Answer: value=47.7533 unit=m³
